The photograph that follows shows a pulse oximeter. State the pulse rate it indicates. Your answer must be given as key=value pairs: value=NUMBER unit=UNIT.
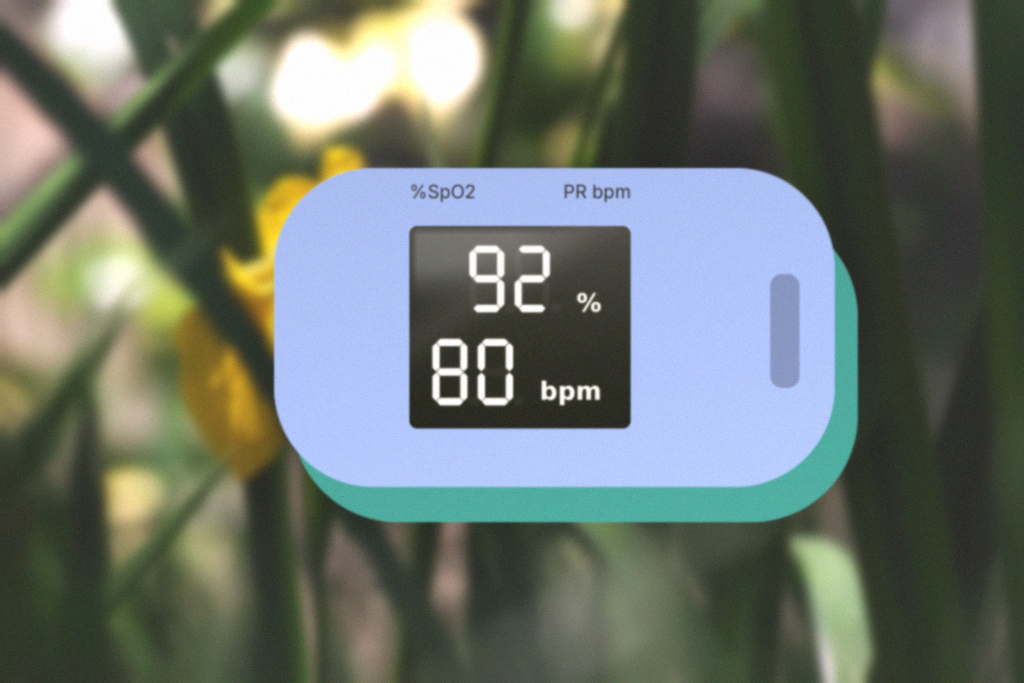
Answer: value=80 unit=bpm
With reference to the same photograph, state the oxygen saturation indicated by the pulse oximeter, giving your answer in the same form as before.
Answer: value=92 unit=%
